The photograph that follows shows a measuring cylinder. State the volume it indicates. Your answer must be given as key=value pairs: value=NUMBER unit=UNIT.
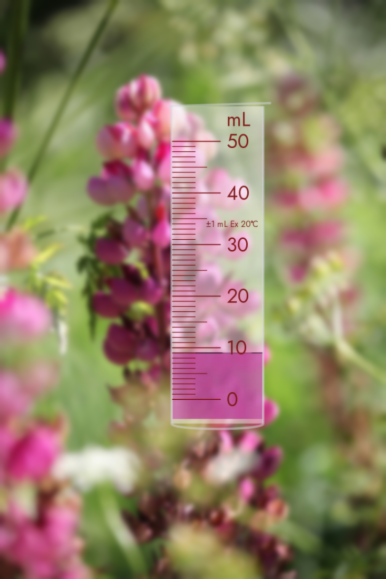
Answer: value=9 unit=mL
